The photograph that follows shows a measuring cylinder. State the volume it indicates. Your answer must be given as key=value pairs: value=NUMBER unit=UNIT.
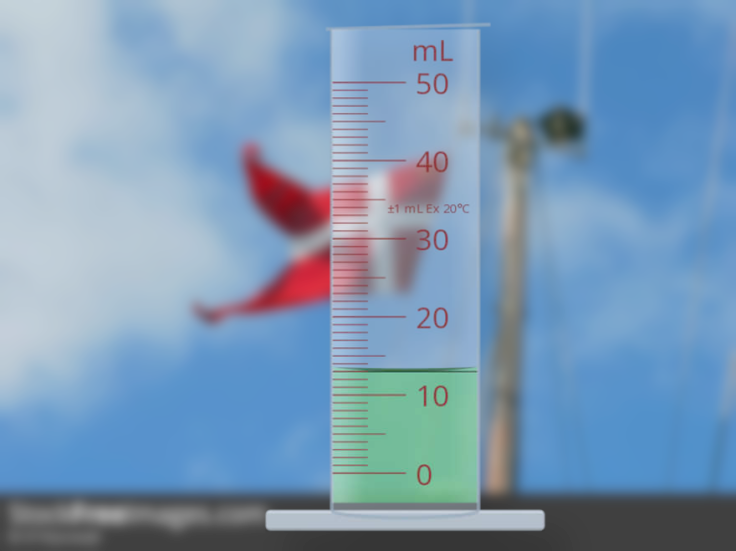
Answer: value=13 unit=mL
